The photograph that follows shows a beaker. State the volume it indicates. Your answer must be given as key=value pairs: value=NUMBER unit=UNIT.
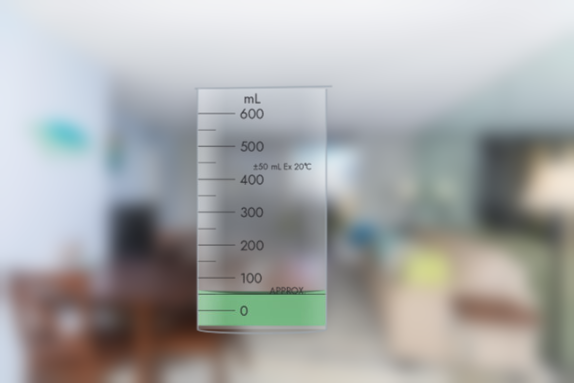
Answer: value=50 unit=mL
